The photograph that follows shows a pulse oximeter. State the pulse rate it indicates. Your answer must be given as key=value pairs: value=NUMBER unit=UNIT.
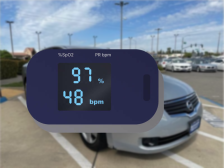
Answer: value=48 unit=bpm
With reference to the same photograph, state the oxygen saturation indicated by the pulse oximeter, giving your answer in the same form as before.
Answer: value=97 unit=%
